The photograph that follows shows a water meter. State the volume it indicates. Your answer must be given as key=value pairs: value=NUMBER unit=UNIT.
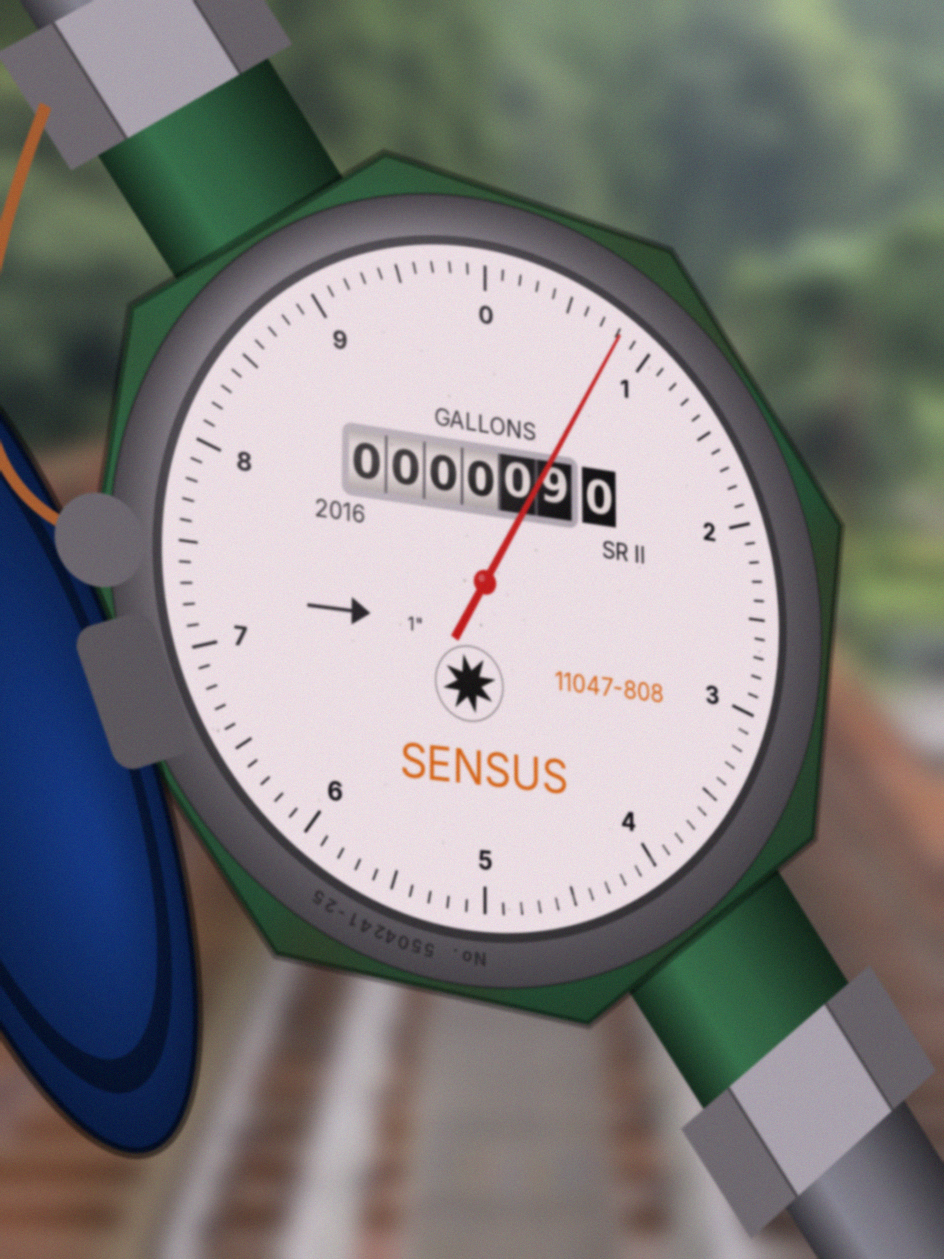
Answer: value=90.8 unit=gal
